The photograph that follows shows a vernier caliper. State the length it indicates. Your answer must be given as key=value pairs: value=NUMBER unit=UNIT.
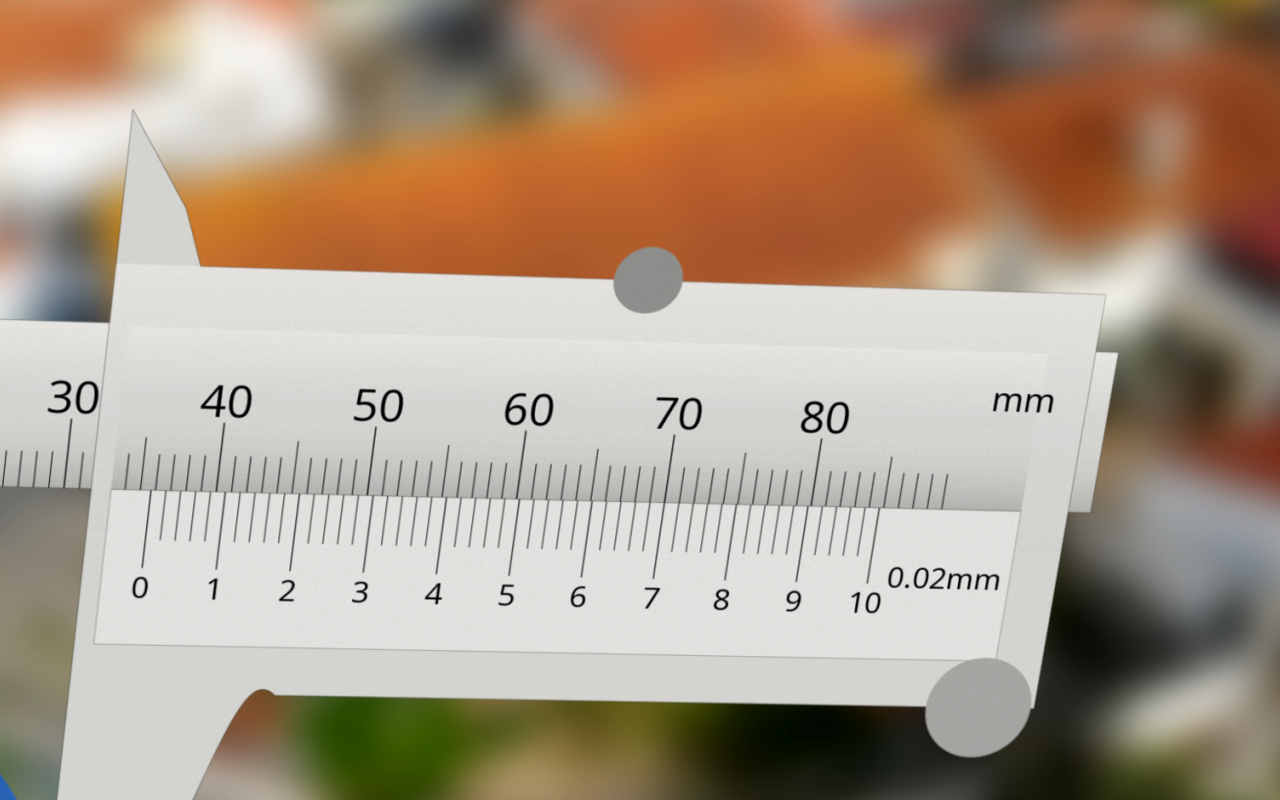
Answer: value=35.7 unit=mm
